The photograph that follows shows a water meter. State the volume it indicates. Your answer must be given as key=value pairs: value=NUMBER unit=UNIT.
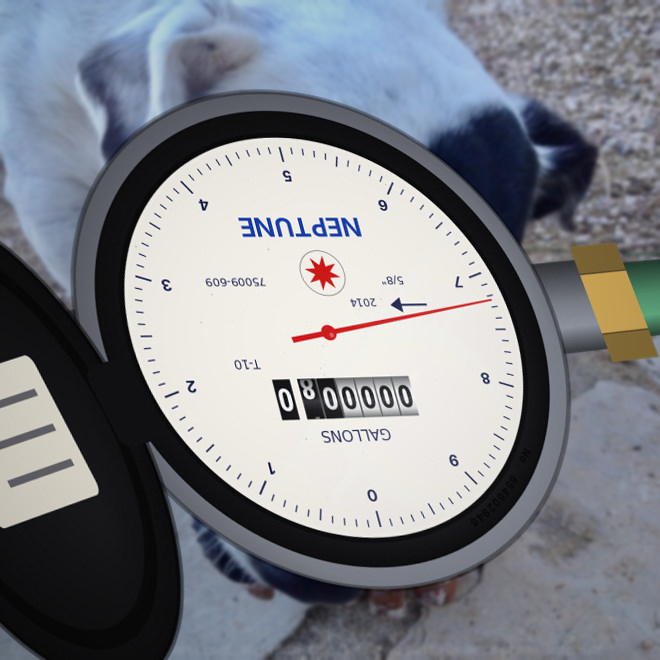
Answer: value=77.2 unit=gal
